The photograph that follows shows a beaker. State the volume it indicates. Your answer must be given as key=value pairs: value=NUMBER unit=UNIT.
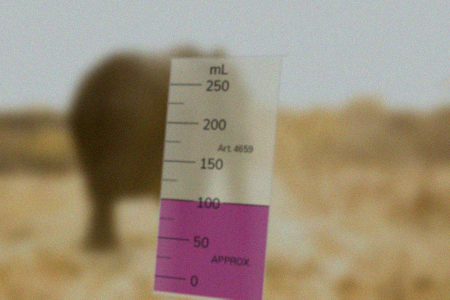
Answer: value=100 unit=mL
